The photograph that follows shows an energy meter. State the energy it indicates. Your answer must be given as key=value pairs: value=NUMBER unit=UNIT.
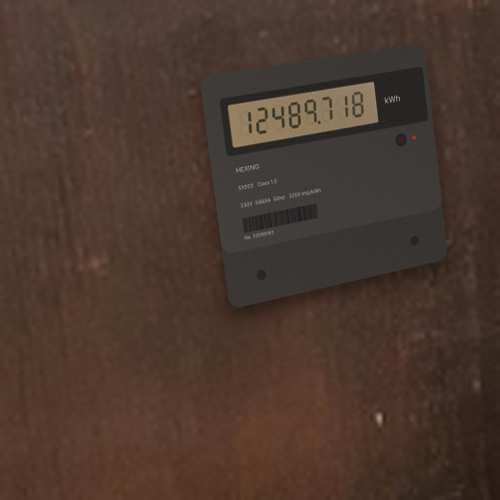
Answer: value=12489.718 unit=kWh
